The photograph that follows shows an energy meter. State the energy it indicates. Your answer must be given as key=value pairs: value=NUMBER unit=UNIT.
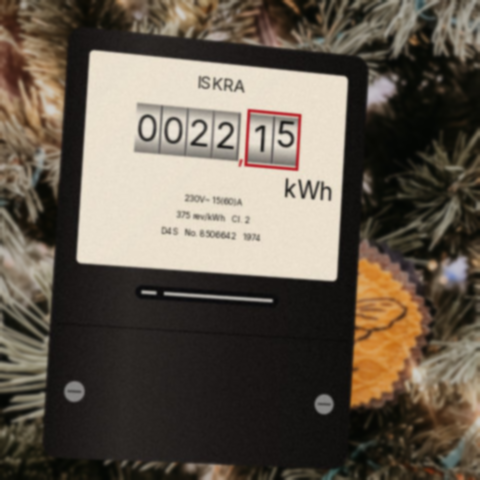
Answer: value=22.15 unit=kWh
